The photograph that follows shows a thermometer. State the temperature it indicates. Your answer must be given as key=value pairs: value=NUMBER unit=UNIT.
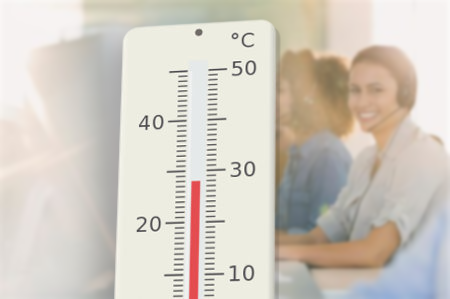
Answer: value=28 unit=°C
